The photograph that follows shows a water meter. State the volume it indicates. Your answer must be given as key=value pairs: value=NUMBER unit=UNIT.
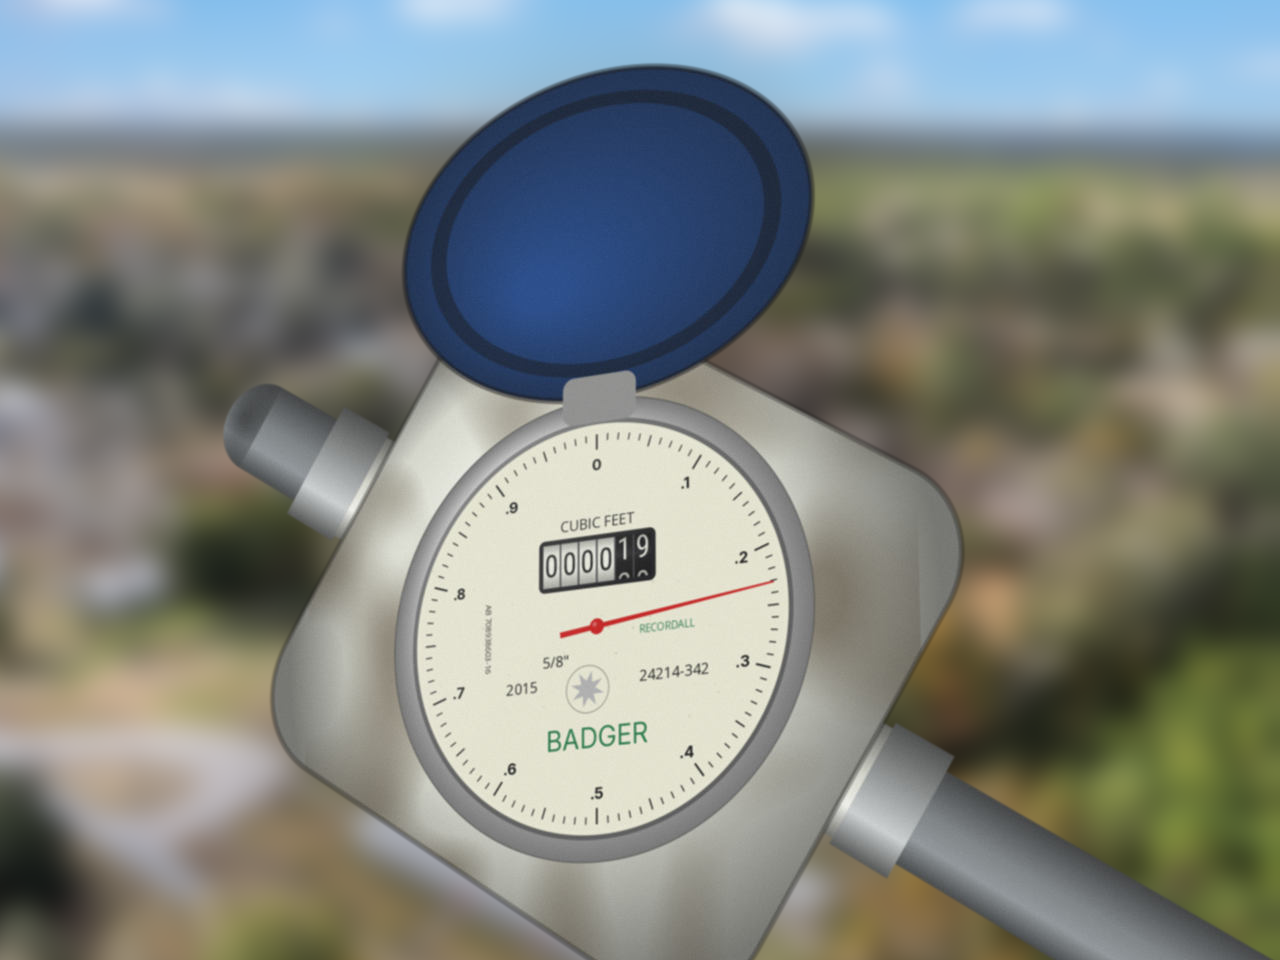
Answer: value=19.23 unit=ft³
